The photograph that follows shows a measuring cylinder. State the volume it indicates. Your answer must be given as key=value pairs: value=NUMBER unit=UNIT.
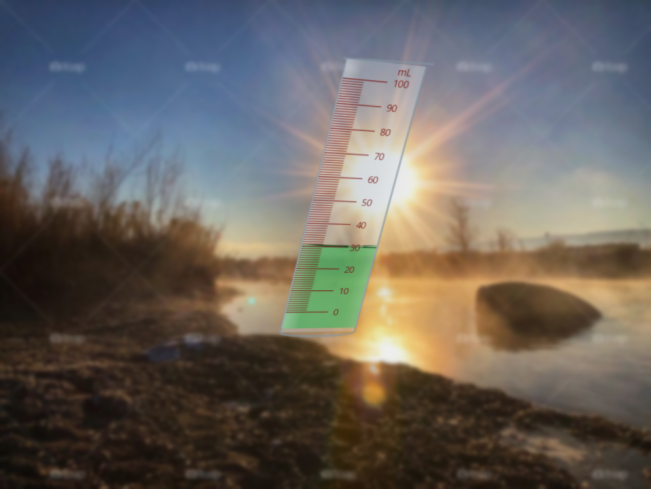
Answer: value=30 unit=mL
